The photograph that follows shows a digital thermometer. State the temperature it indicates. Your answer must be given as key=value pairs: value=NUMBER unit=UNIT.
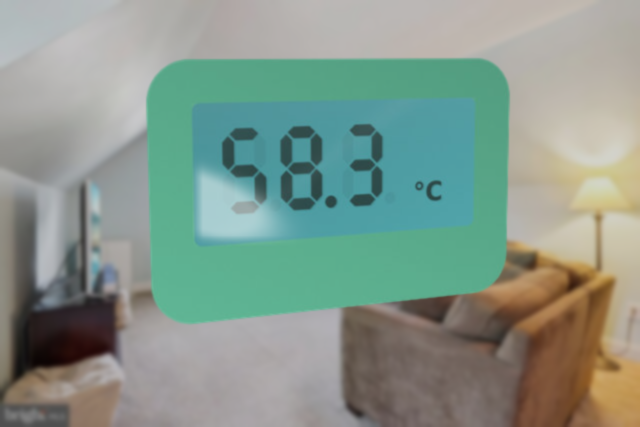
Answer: value=58.3 unit=°C
